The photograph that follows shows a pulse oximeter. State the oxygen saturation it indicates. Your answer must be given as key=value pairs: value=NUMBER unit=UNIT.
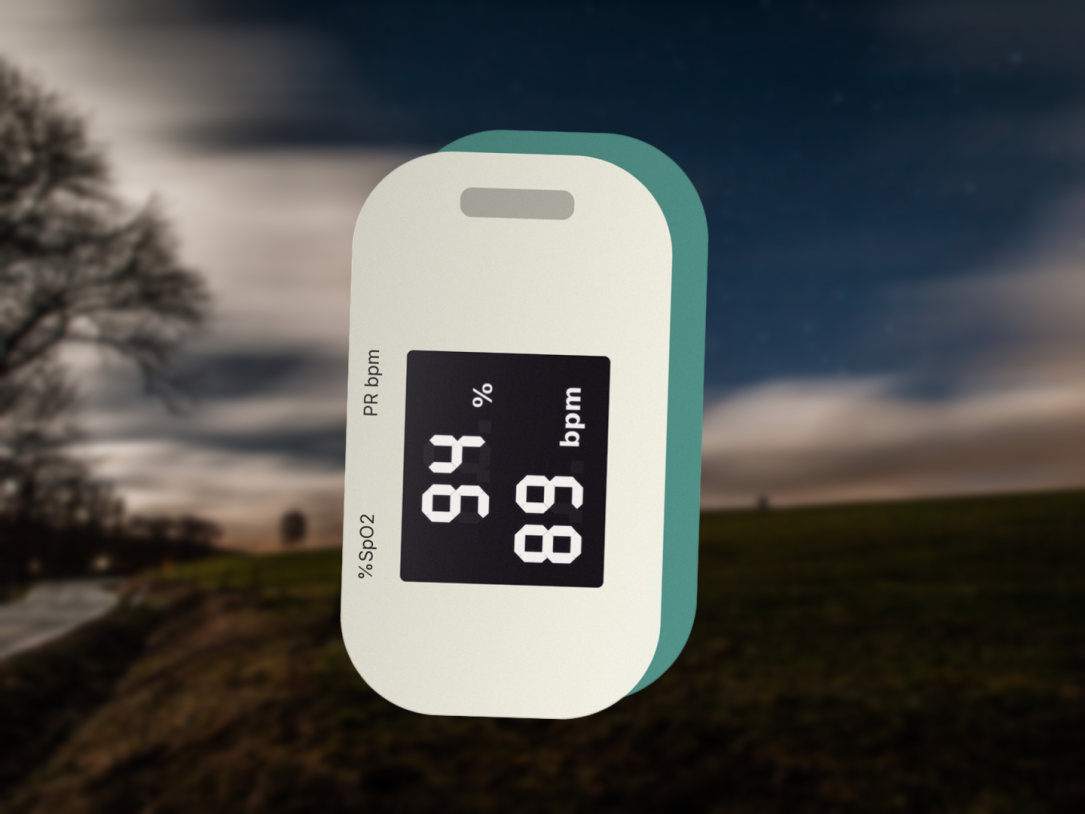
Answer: value=94 unit=%
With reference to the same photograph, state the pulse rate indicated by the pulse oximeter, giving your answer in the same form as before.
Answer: value=89 unit=bpm
